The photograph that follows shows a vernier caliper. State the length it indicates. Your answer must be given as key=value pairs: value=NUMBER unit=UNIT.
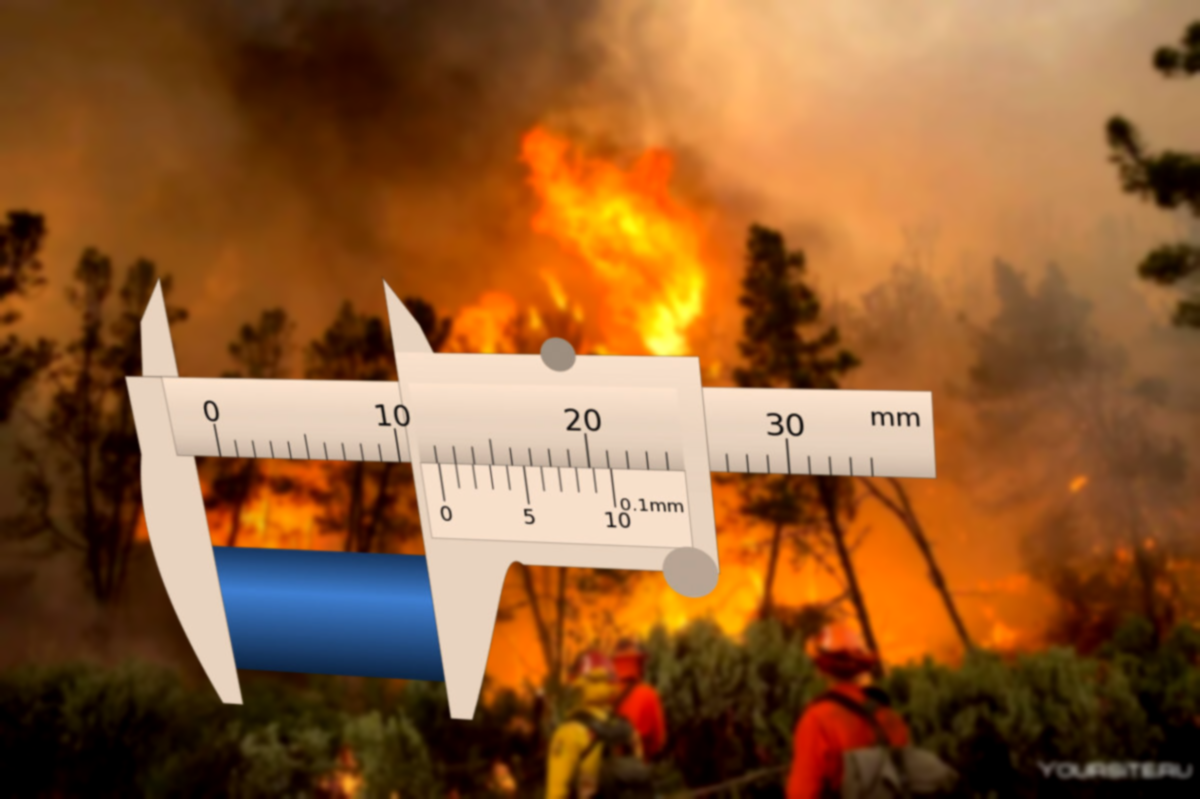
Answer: value=12.1 unit=mm
